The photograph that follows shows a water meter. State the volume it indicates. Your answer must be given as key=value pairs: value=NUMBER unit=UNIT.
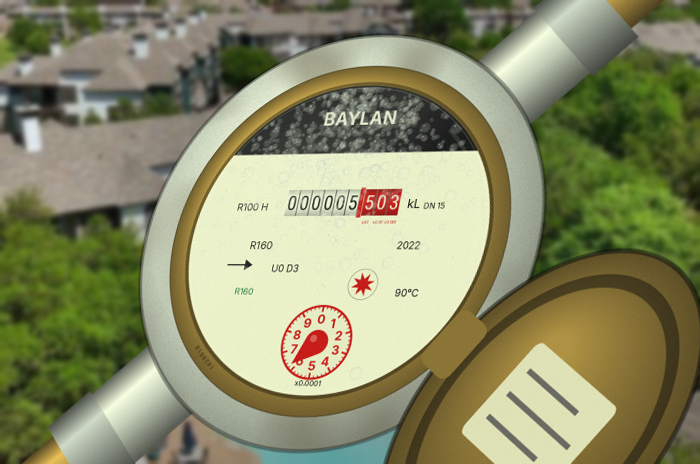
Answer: value=5.5036 unit=kL
